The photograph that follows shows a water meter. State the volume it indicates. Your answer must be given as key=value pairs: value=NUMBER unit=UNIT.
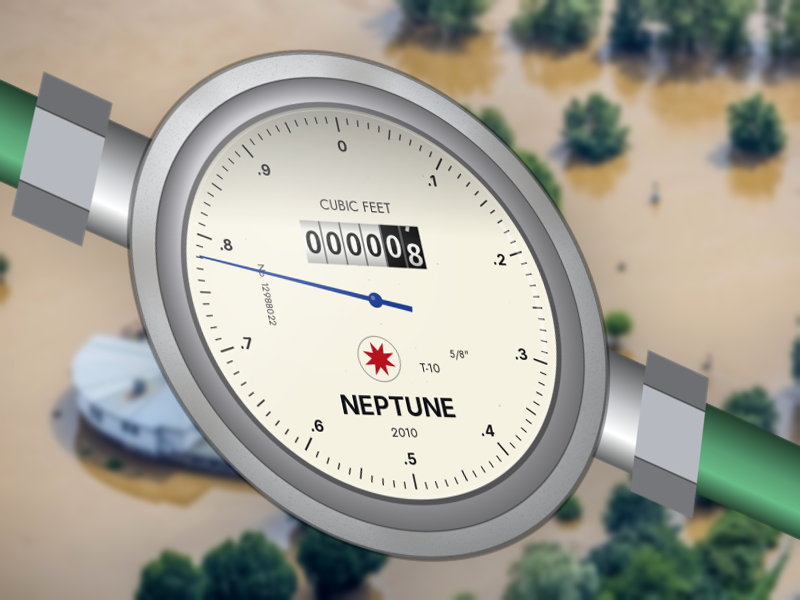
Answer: value=7.78 unit=ft³
